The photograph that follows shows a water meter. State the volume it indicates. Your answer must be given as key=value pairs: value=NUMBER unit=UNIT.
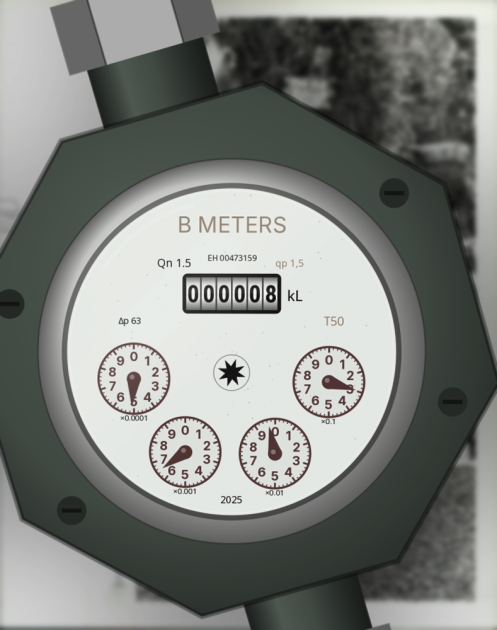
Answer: value=8.2965 unit=kL
